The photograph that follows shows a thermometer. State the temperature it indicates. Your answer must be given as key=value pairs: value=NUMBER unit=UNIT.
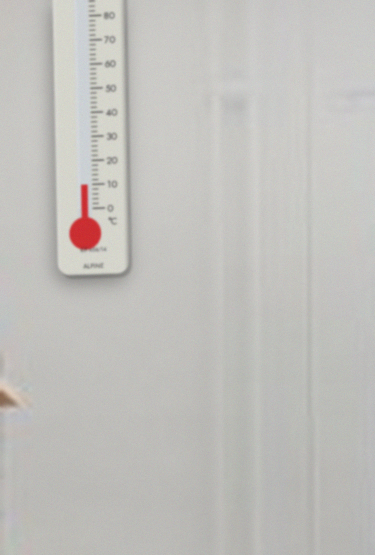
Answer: value=10 unit=°C
